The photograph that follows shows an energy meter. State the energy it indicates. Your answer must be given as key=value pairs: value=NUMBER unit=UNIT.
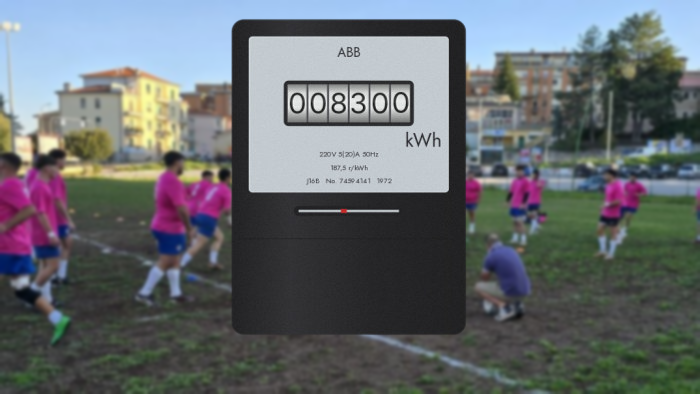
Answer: value=8300 unit=kWh
